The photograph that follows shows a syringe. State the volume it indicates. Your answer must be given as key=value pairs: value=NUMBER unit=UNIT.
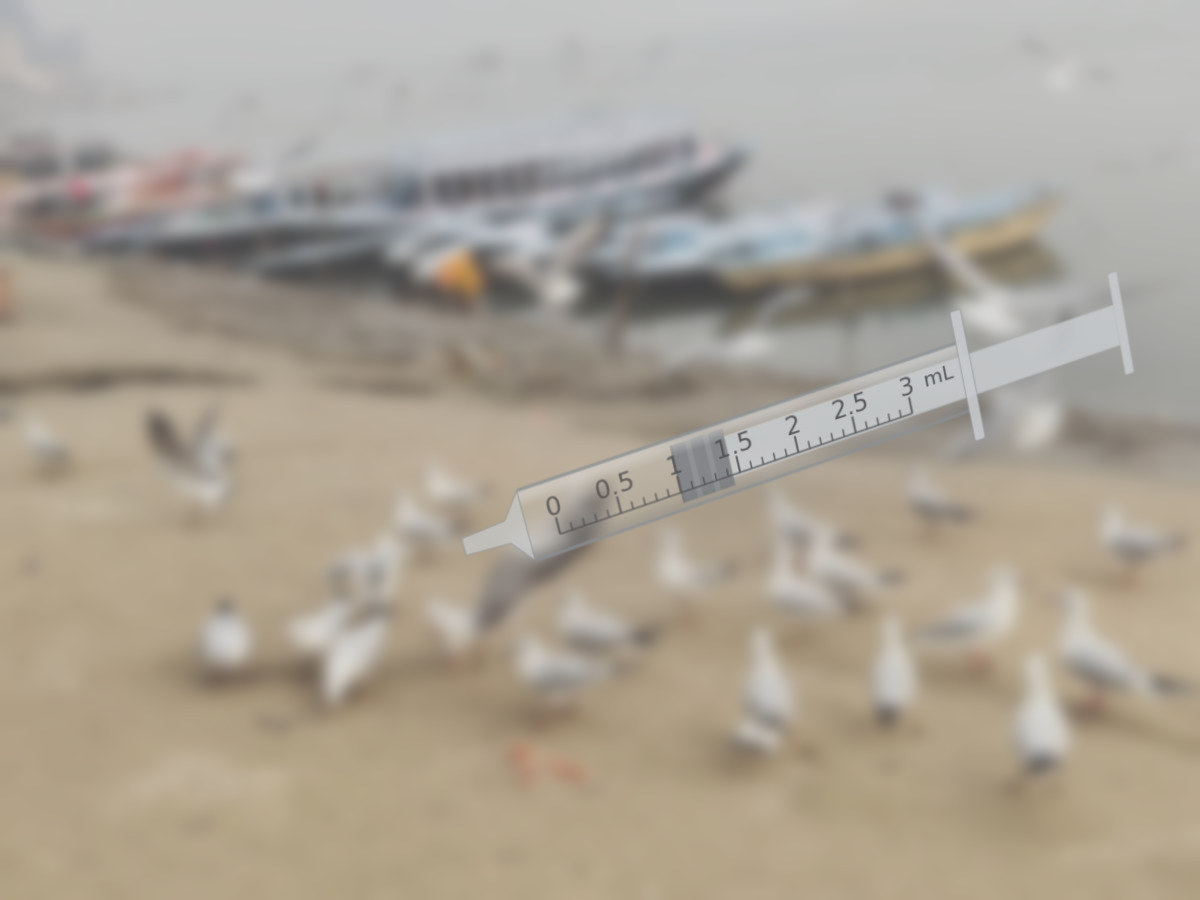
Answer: value=1 unit=mL
